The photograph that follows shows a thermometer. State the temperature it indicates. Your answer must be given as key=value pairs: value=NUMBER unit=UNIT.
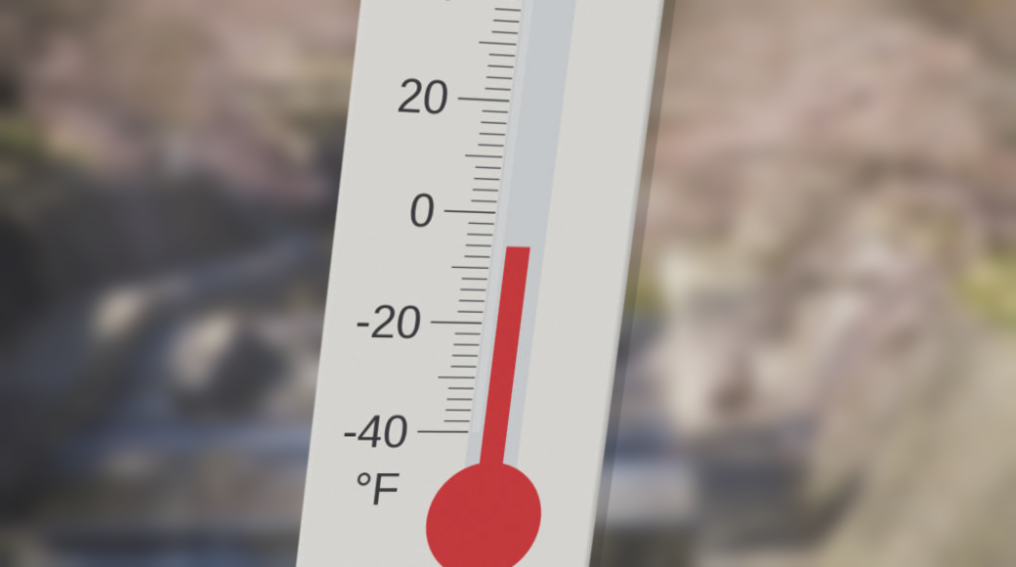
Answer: value=-6 unit=°F
